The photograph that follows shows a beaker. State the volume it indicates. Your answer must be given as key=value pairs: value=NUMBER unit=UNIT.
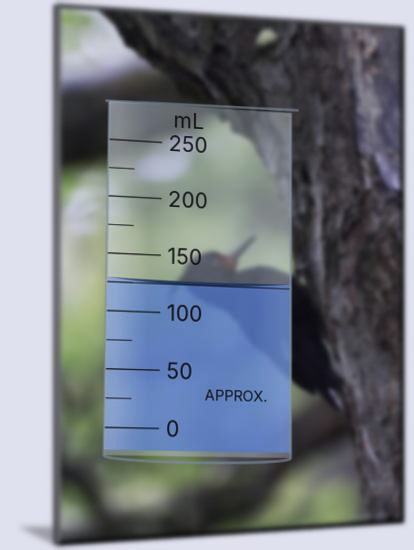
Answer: value=125 unit=mL
